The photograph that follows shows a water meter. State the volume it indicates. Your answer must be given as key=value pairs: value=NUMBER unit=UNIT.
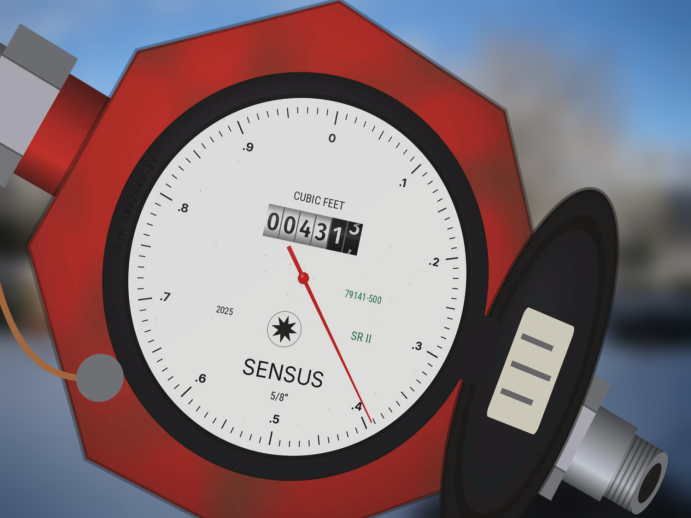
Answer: value=4313.39 unit=ft³
